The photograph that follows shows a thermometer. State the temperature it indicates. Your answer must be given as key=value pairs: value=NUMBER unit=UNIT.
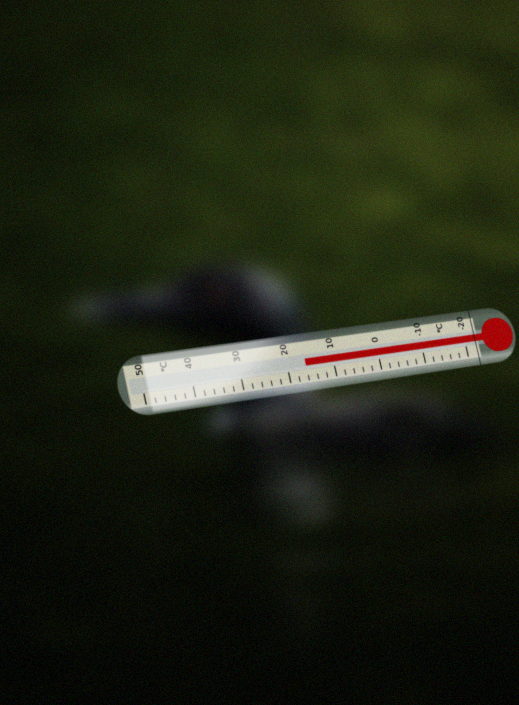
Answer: value=16 unit=°C
